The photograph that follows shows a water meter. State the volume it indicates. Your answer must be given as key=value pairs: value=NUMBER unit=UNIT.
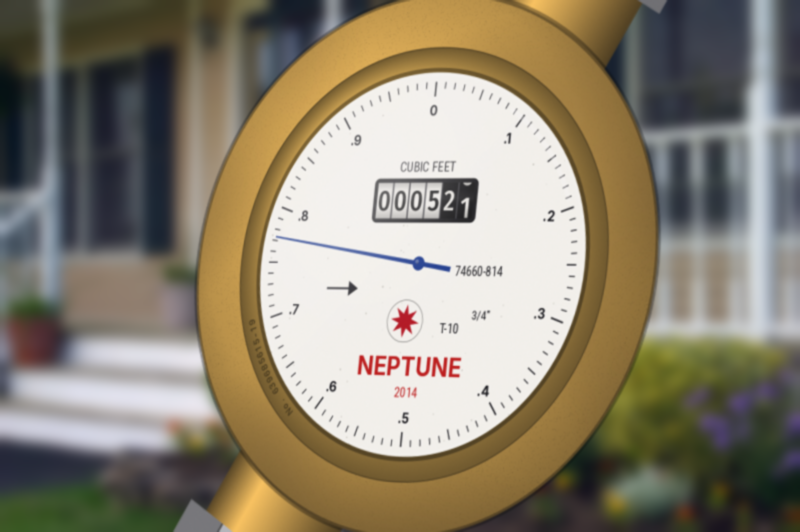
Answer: value=520.77 unit=ft³
